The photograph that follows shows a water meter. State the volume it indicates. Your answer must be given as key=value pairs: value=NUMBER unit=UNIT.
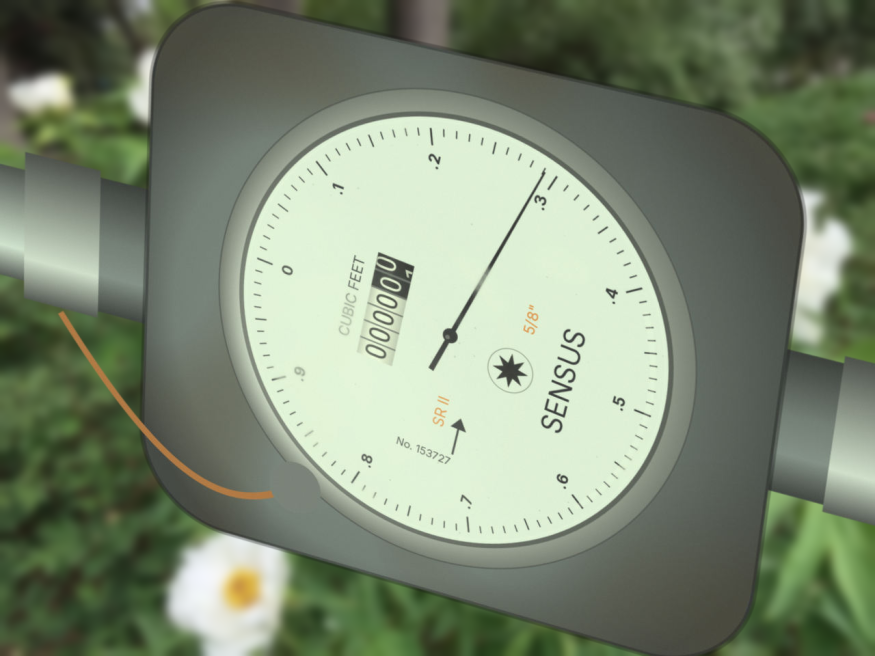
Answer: value=0.29 unit=ft³
